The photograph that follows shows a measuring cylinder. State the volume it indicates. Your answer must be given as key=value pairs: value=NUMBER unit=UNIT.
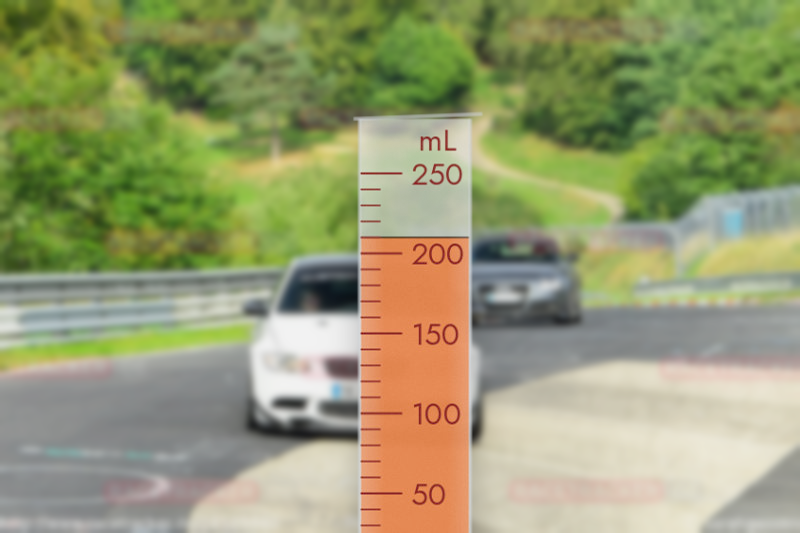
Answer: value=210 unit=mL
